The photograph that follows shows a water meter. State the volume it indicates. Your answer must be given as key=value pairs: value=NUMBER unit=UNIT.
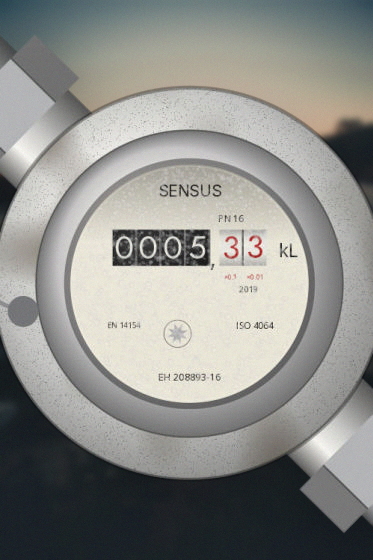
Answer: value=5.33 unit=kL
